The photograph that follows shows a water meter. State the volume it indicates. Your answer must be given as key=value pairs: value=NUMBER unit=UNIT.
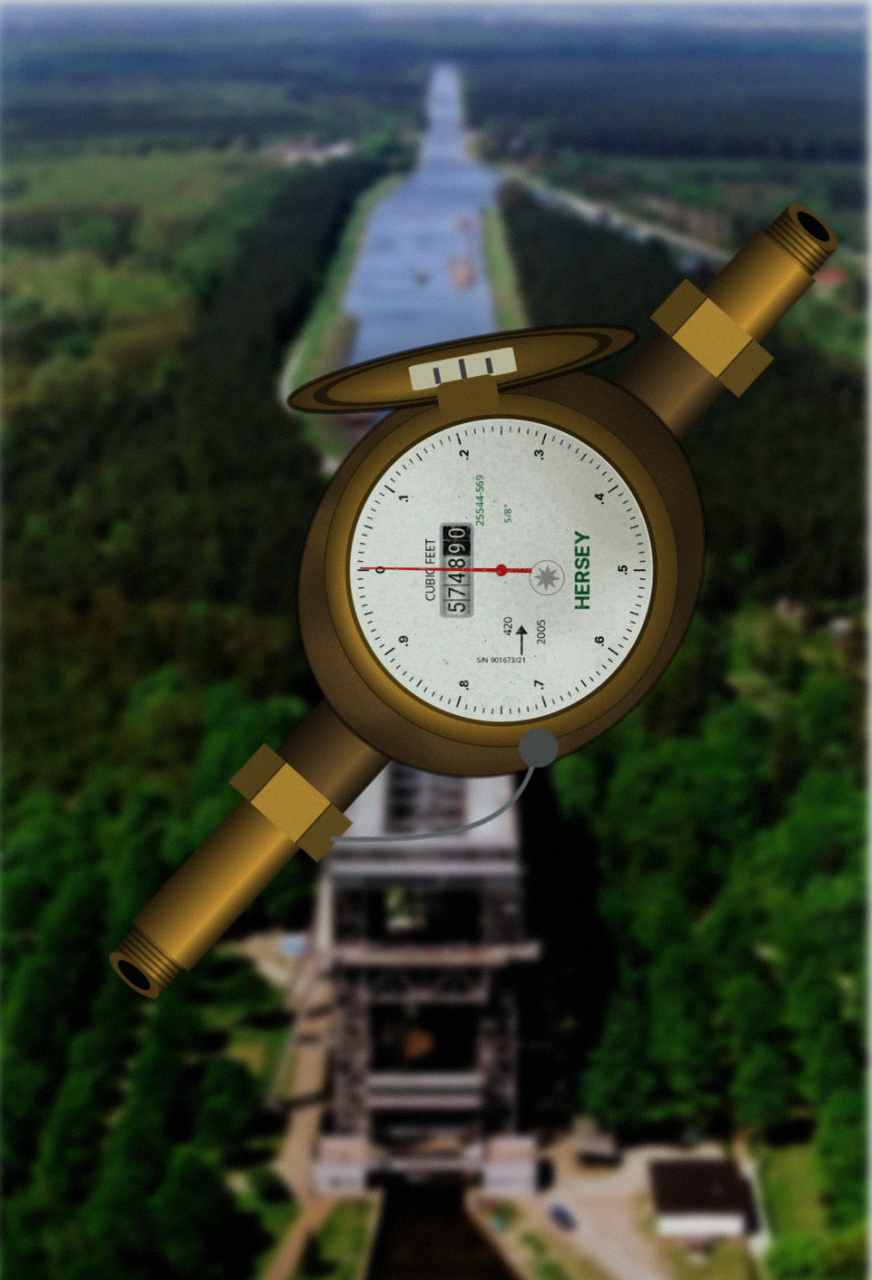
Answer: value=574890.00 unit=ft³
